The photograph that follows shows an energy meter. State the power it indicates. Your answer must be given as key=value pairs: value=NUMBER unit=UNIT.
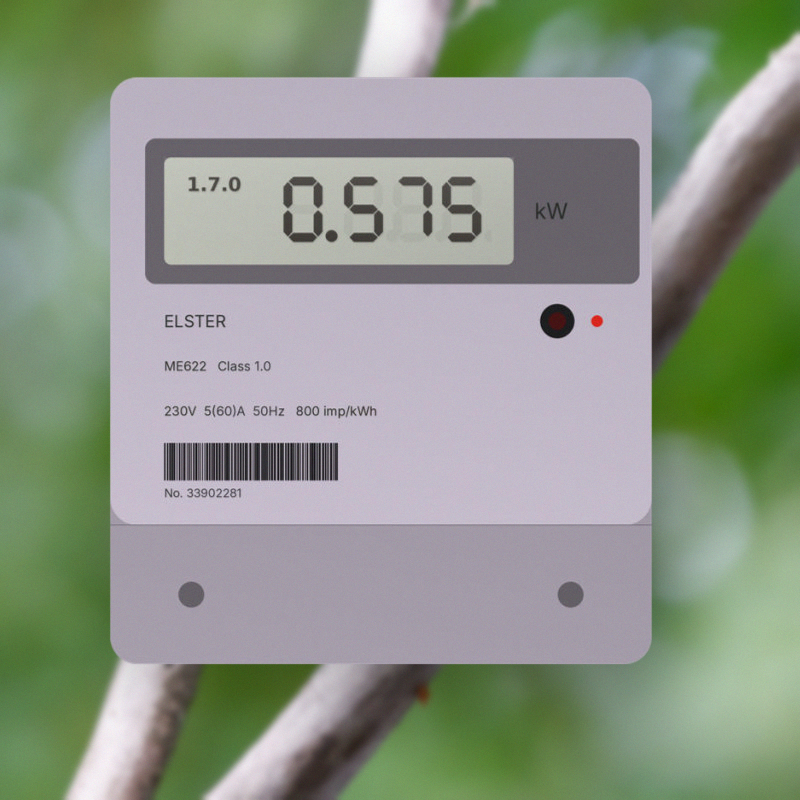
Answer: value=0.575 unit=kW
